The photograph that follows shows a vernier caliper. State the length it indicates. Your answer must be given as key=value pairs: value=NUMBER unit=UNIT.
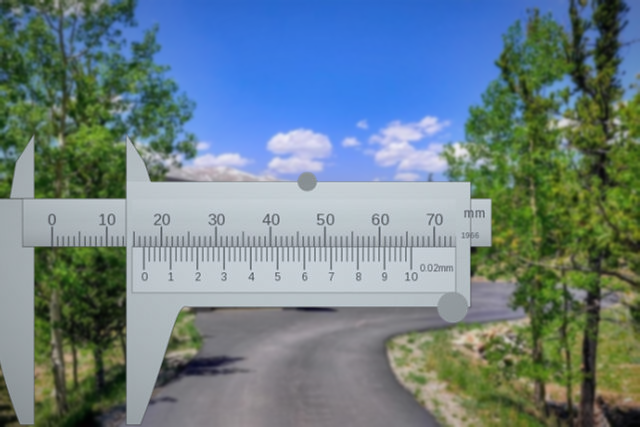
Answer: value=16.8 unit=mm
